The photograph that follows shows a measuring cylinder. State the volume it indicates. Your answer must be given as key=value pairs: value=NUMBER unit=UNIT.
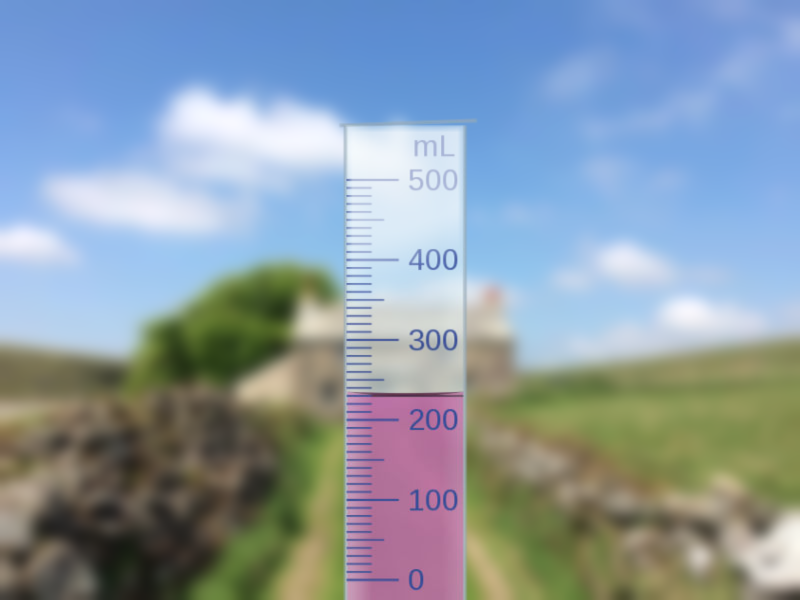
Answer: value=230 unit=mL
